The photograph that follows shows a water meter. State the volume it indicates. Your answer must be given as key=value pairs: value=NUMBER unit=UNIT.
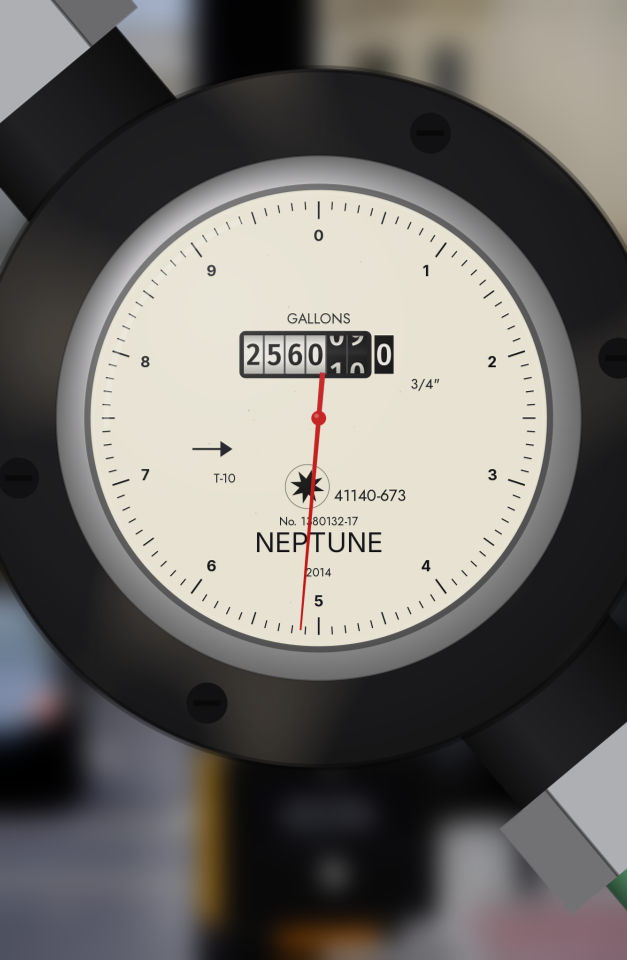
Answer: value=2560095.1 unit=gal
